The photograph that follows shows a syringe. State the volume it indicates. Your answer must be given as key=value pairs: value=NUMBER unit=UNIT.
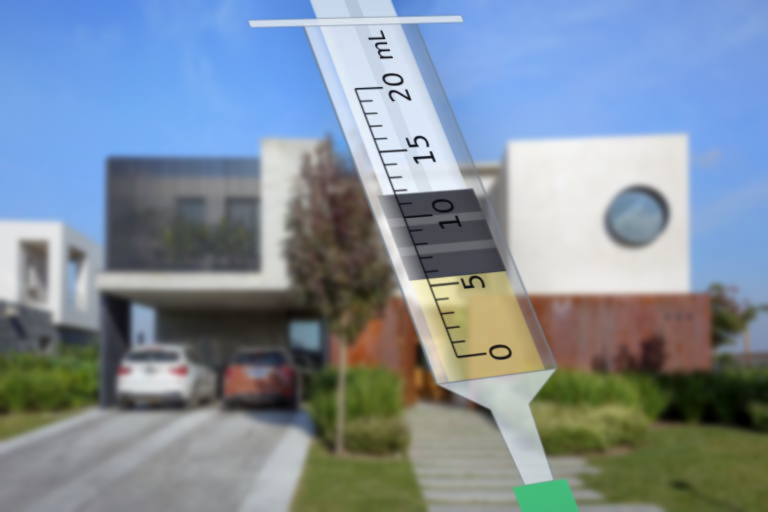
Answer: value=5.5 unit=mL
